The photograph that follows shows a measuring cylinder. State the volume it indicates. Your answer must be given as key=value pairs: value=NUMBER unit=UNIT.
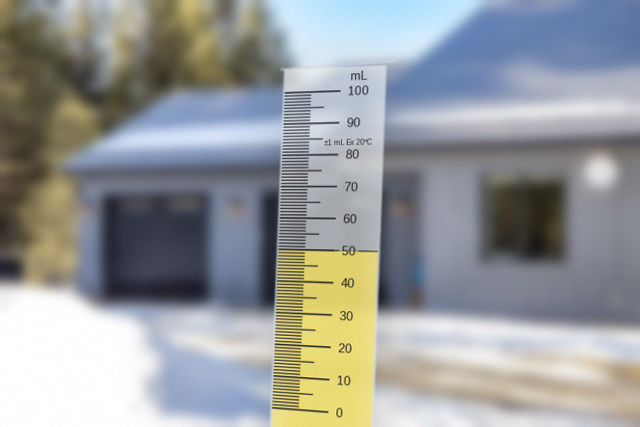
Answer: value=50 unit=mL
